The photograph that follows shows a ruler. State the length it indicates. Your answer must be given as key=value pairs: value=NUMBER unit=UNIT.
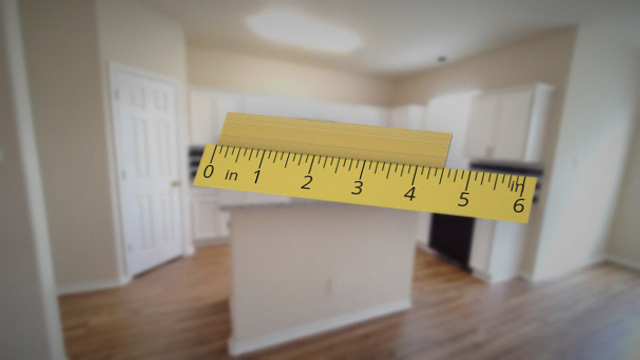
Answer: value=4.5 unit=in
